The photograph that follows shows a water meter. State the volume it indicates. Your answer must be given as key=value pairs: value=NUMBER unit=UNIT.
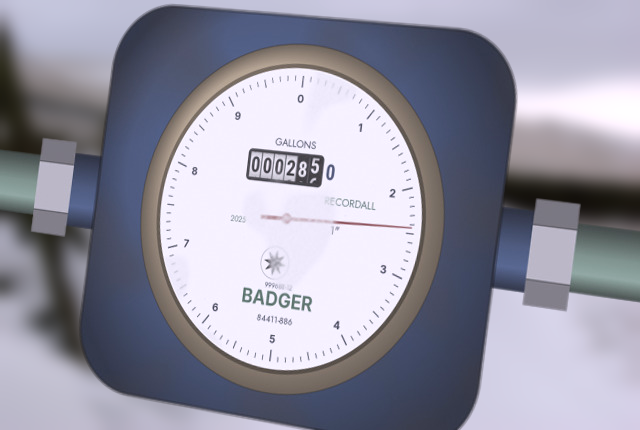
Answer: value=2852.4 unit=gal
